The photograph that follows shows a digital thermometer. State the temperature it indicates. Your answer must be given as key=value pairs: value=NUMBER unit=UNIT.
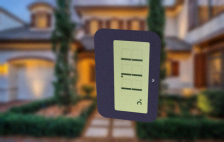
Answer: value=11.1 unit=°C
